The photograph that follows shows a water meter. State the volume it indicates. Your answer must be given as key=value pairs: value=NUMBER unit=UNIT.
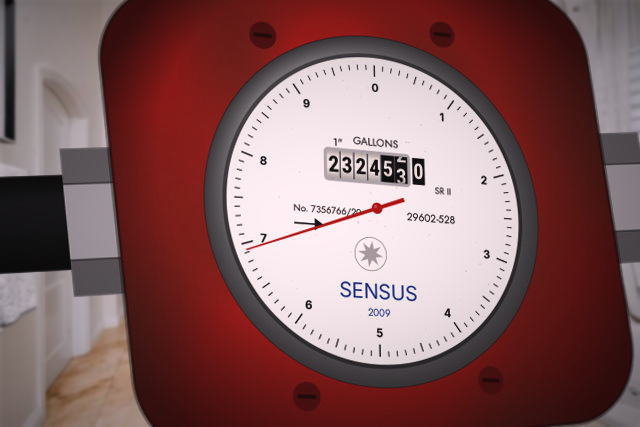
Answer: value=2324526.9 unit=gal
